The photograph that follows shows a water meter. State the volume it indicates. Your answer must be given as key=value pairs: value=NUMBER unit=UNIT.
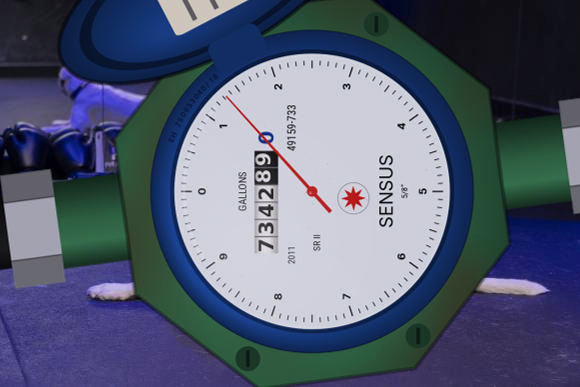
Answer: value=7342891.3 unit=gal
